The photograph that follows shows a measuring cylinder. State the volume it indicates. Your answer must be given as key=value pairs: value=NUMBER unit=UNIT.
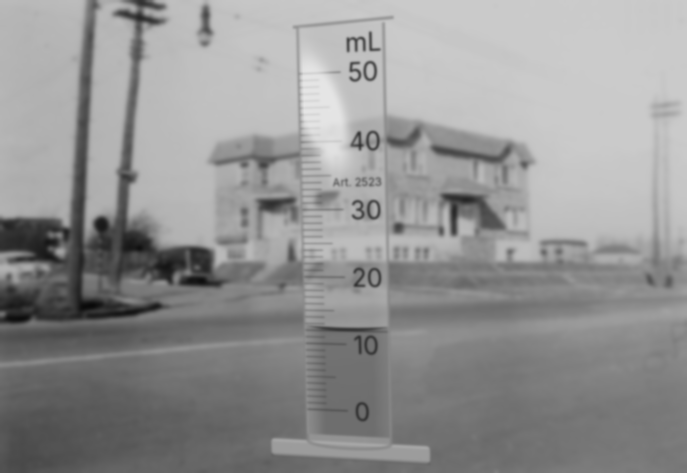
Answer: value=12 unit=mL
